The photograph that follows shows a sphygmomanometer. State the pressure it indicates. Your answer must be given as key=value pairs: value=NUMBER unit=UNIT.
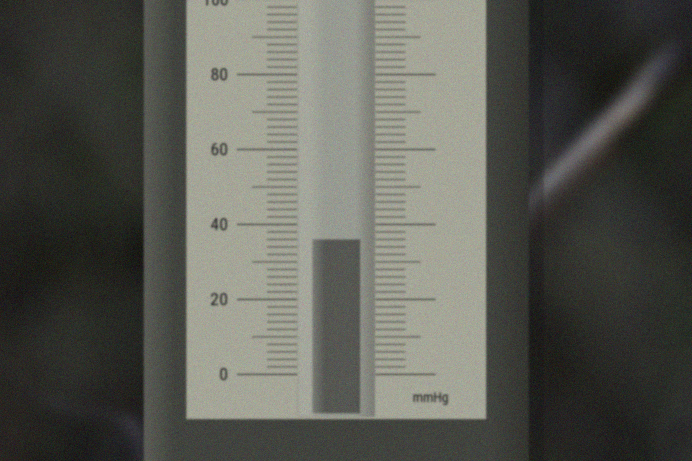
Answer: value=36 unit=mmHg
